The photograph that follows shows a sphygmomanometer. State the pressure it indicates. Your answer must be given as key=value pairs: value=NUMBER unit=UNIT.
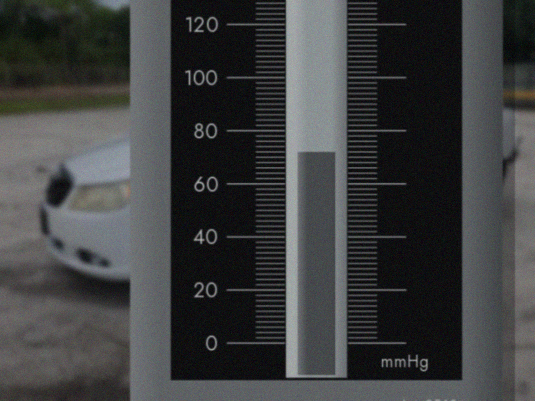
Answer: value=72 unit=mmHg
